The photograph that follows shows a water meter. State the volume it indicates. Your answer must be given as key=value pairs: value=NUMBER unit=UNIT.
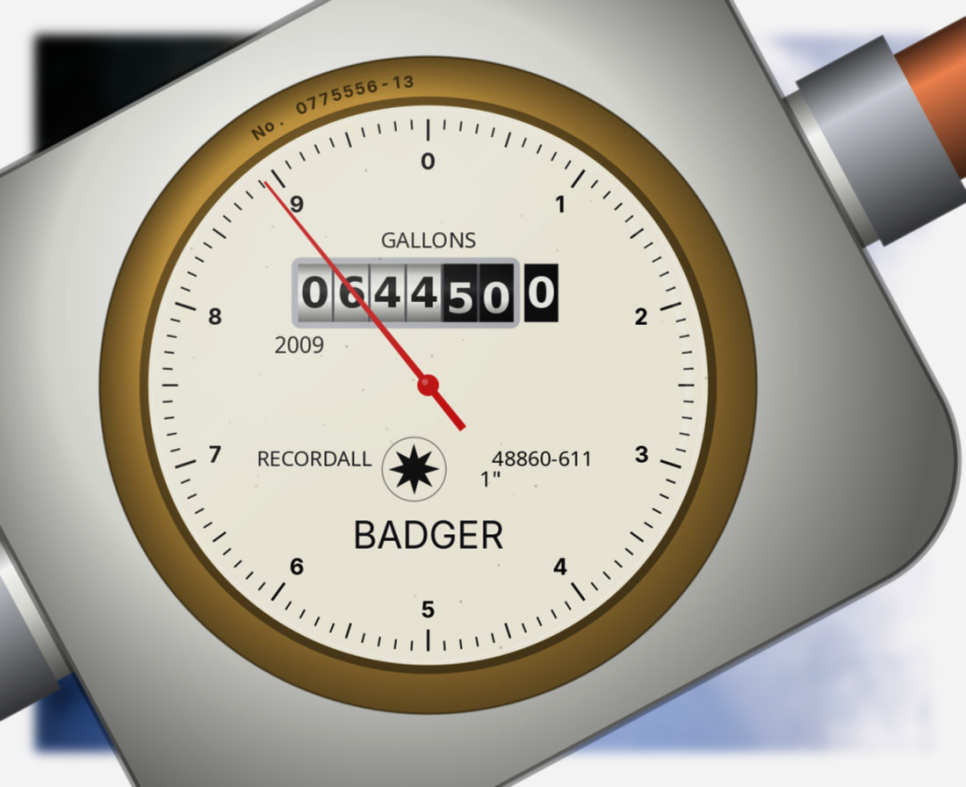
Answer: value=644498.9 unit=gal
